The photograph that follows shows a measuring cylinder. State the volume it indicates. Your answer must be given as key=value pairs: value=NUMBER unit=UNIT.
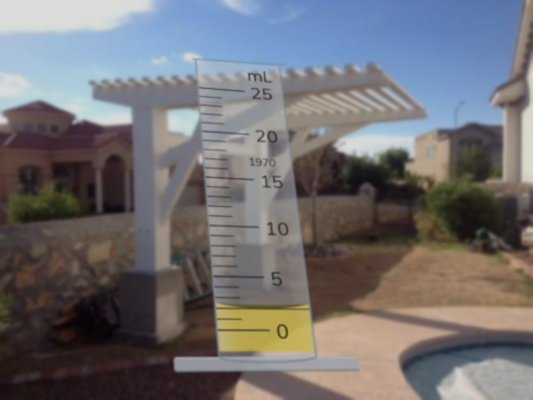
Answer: value=2 unit=mL
